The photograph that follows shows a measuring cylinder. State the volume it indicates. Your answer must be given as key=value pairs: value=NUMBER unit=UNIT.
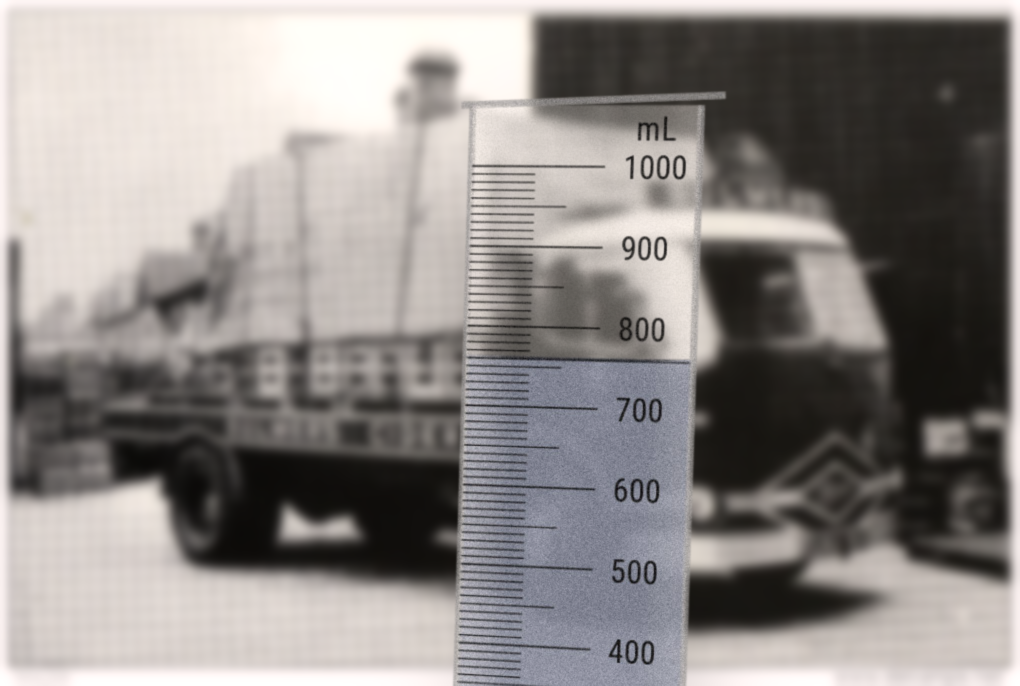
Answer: value=760 unit=mL
